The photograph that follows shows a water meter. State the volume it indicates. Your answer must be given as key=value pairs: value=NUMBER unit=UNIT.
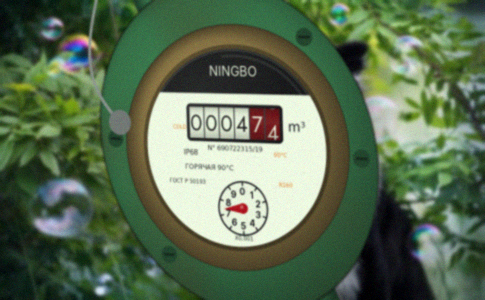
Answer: value=4.737 unit=m³
